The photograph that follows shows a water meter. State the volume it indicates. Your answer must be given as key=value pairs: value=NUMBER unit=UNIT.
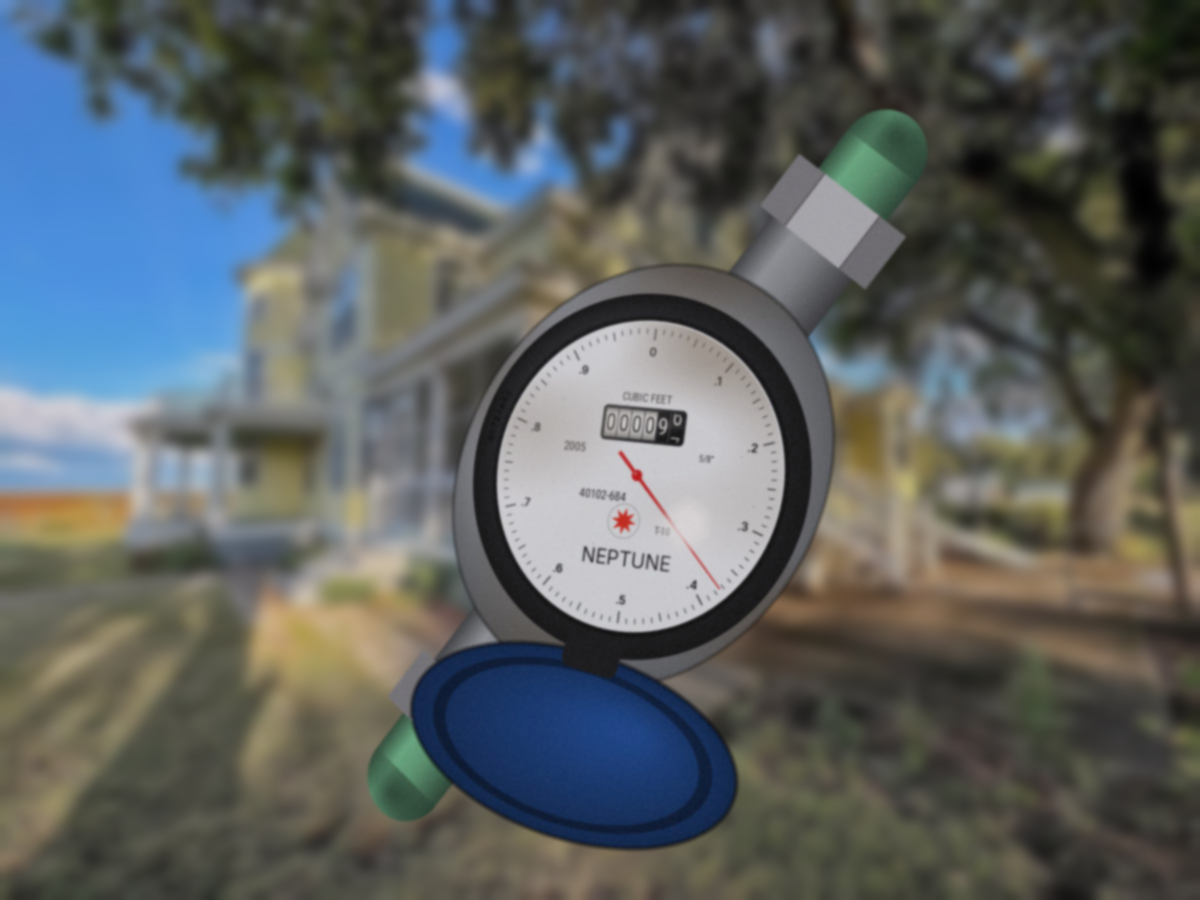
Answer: value=96.37 unit=ft³
